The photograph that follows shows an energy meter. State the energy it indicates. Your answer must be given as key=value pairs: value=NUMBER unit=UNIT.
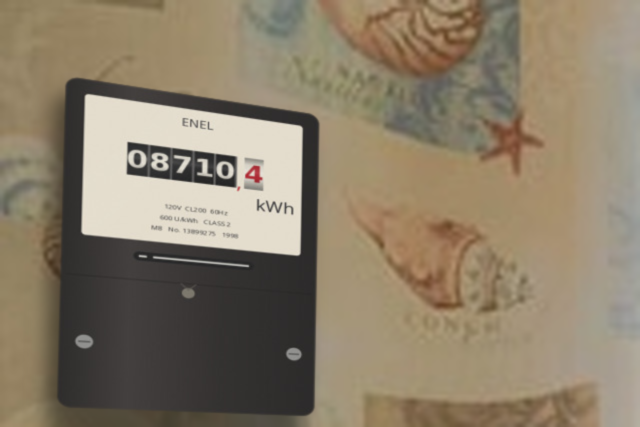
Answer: value=8710.4 unit=kWh
